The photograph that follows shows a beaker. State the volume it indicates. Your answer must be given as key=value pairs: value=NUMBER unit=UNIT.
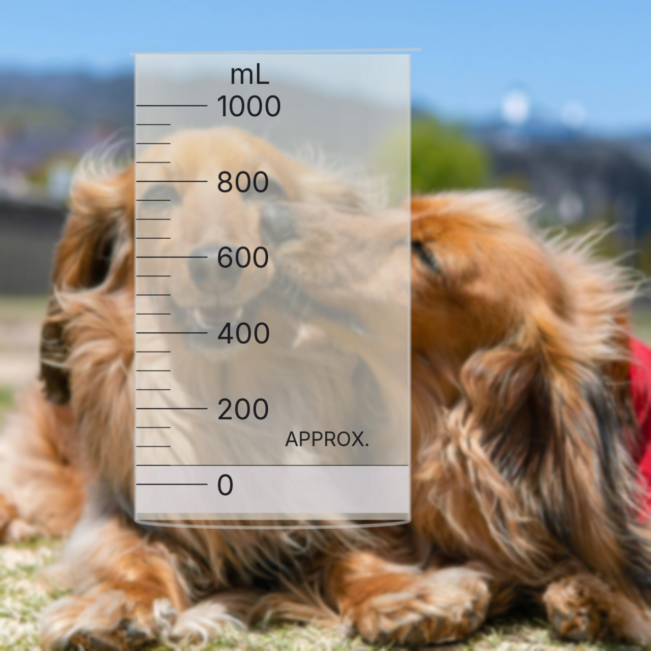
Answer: value=50 unit=mL
